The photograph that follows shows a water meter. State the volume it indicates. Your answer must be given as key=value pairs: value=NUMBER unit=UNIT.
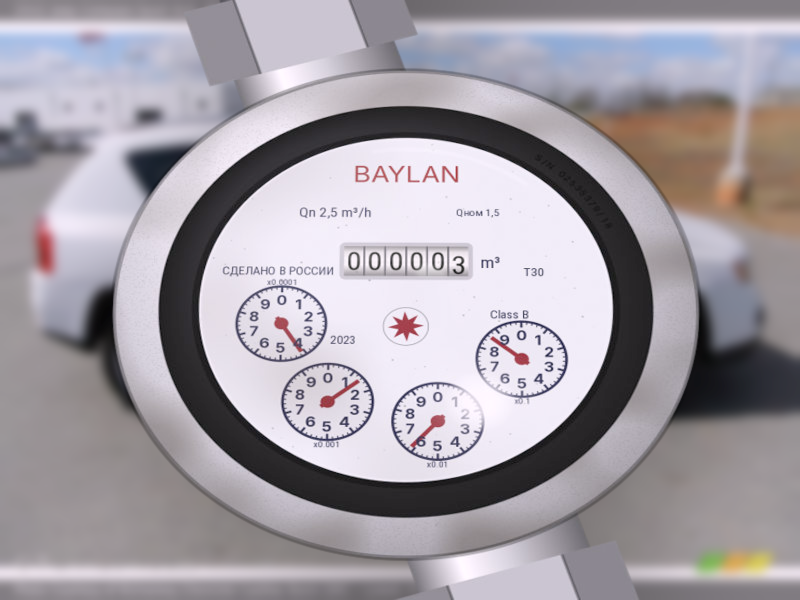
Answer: value=2.8614 unit=m³
